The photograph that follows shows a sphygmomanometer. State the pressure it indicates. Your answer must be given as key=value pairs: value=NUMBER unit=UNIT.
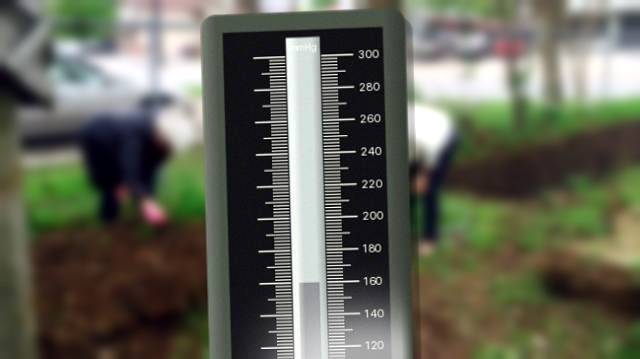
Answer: value=160 unit=mmHg
